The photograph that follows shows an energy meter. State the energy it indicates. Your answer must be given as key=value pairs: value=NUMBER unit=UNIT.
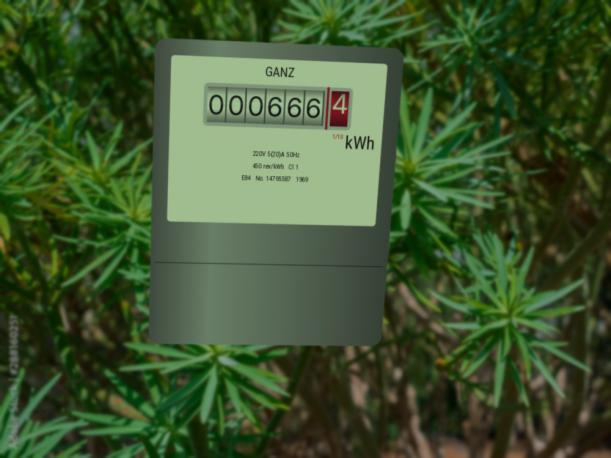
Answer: value=666.4 unit=kWh
